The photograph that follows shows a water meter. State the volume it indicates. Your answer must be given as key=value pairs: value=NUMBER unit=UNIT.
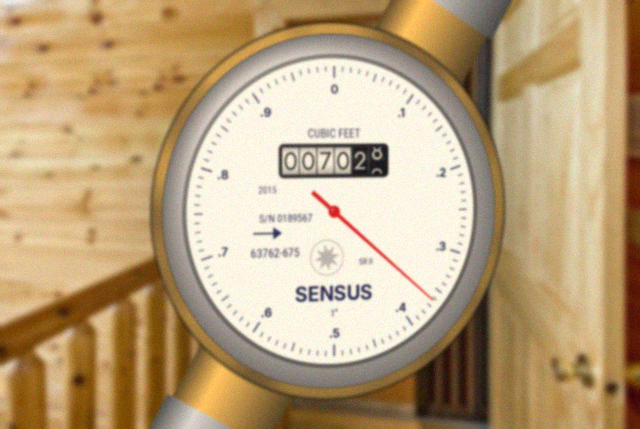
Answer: value=7028.36 unit=ft³
